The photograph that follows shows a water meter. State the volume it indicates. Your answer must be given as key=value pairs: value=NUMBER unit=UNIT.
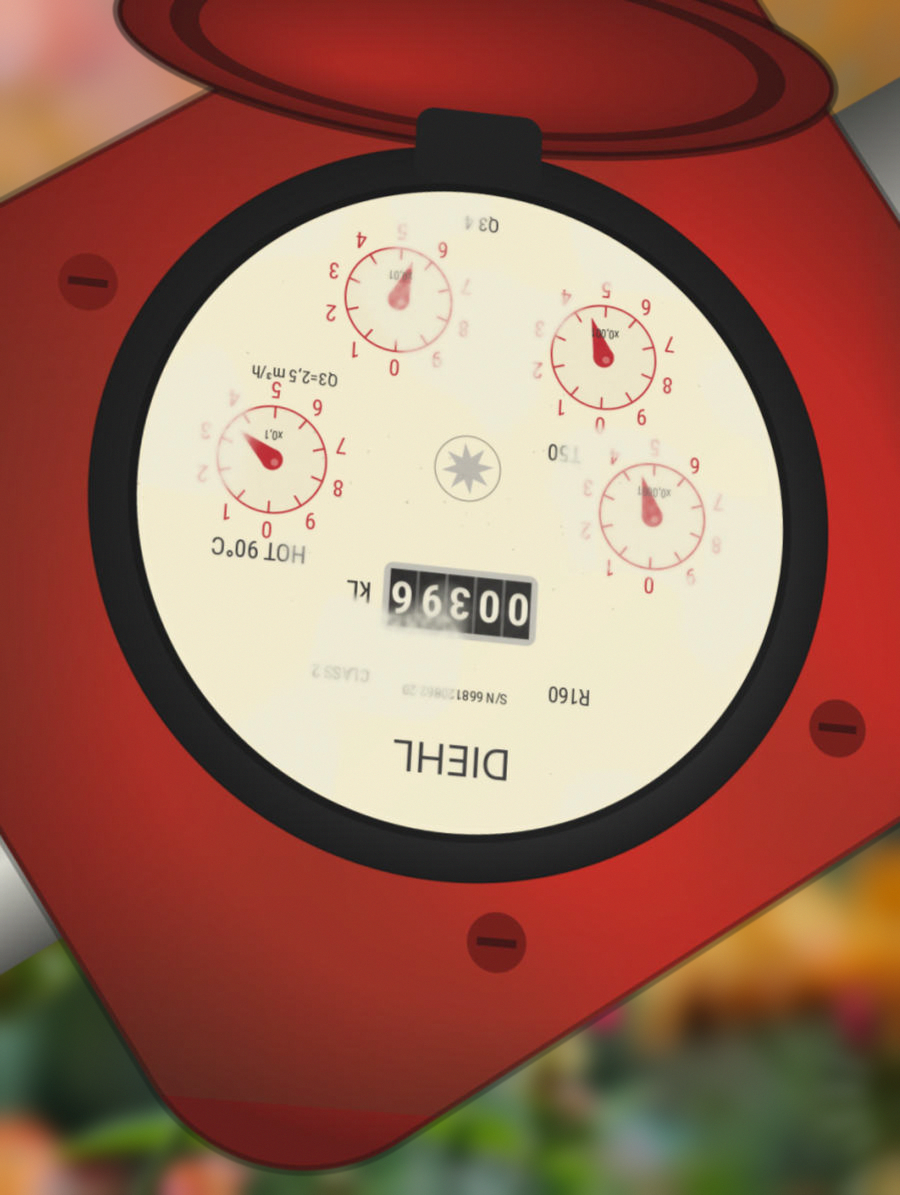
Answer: value=396.3544 unit=kL
